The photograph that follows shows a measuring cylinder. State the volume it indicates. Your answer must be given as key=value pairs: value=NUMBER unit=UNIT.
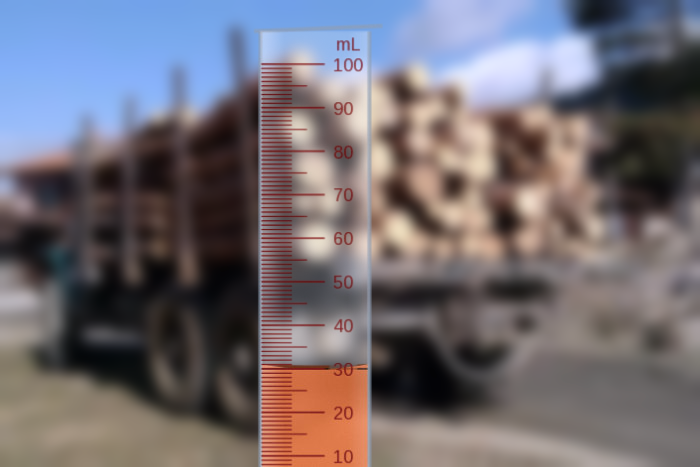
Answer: value=30 unit=mL
